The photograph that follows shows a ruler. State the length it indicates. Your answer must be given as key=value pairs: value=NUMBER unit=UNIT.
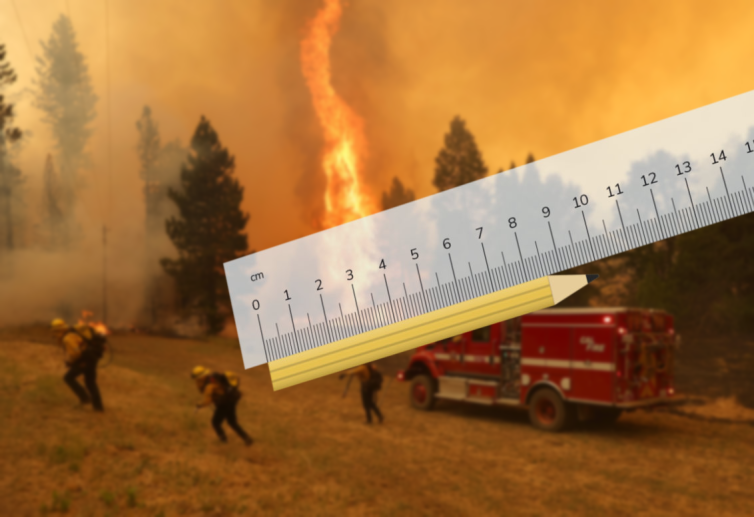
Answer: value=10 unit=cm
